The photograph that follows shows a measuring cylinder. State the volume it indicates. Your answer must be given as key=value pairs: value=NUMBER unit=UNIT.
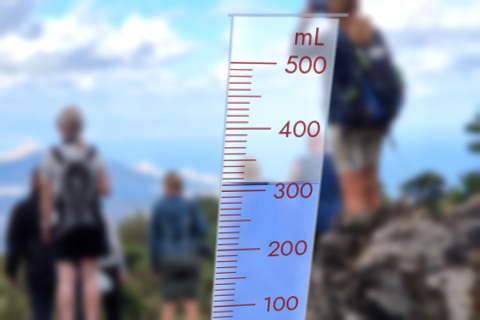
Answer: value=310 unit=mL
